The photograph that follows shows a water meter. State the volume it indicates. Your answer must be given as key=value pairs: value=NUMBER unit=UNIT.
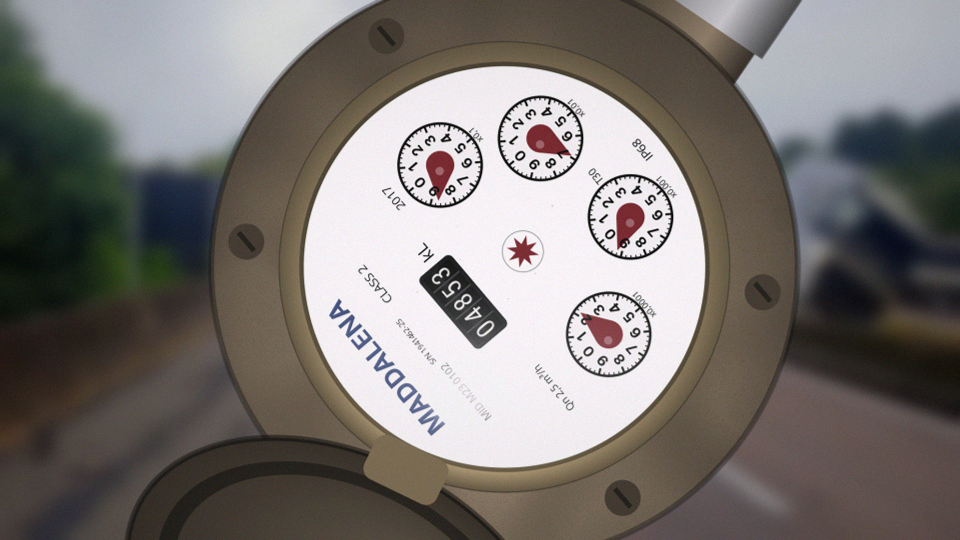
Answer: value=4853.8692 unit=kL
